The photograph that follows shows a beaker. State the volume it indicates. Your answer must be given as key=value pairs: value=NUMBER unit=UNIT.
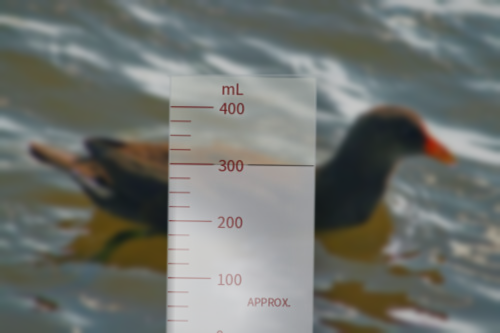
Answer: value=300 unit=mL
